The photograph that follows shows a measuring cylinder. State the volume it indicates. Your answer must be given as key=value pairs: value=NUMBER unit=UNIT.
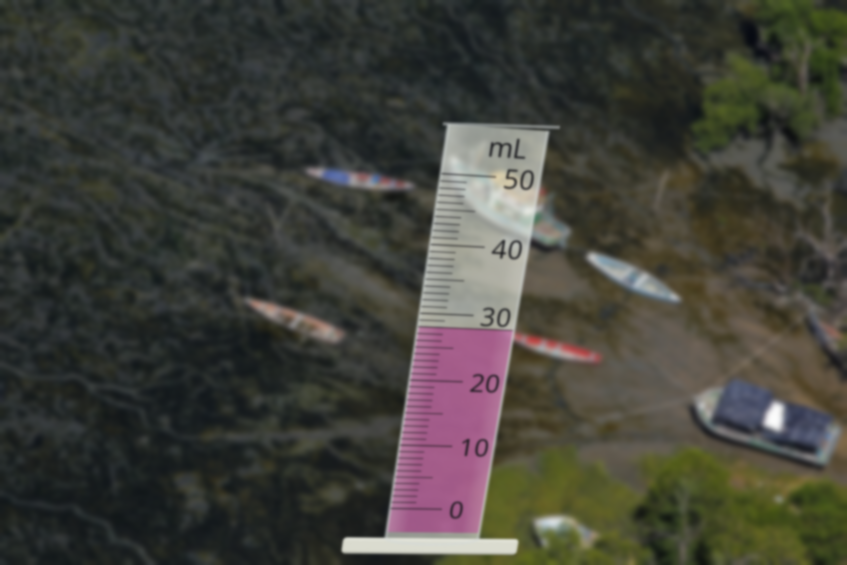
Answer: value=28 unit=mL
